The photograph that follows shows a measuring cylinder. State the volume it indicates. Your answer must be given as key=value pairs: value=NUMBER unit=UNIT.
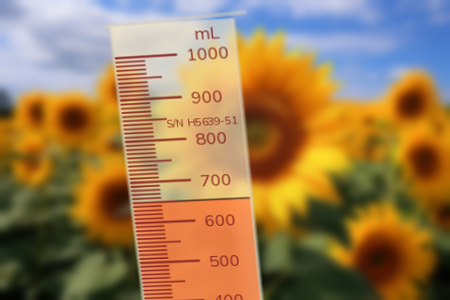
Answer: value=650 unit=mL
